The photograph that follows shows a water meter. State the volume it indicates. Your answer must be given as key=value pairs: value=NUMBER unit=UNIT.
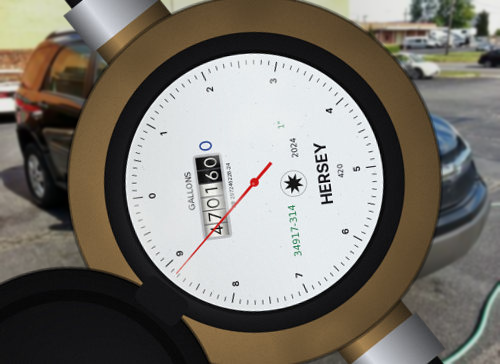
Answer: value=4701598.8 unit=gal
